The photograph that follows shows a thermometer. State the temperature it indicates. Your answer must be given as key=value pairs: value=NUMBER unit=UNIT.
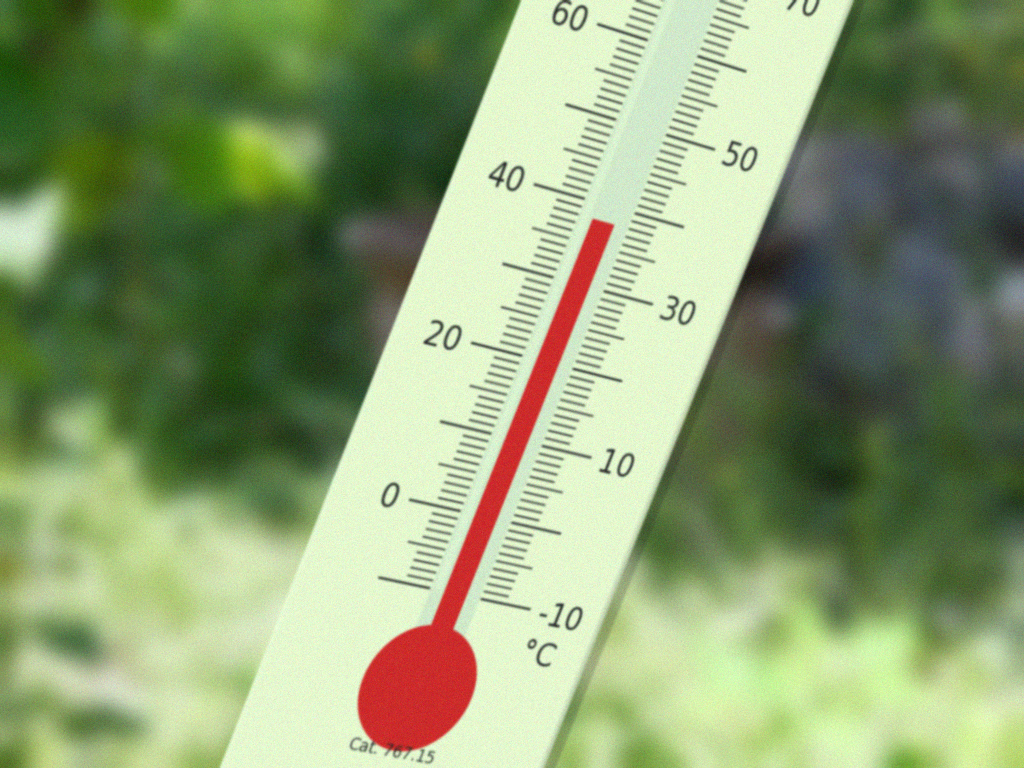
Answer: value=38 unit=°C
